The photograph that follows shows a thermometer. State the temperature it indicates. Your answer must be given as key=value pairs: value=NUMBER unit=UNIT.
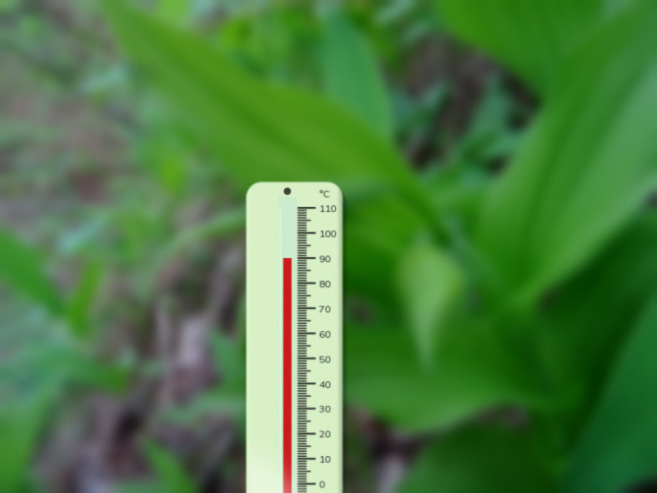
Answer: value=90 unit=°C
